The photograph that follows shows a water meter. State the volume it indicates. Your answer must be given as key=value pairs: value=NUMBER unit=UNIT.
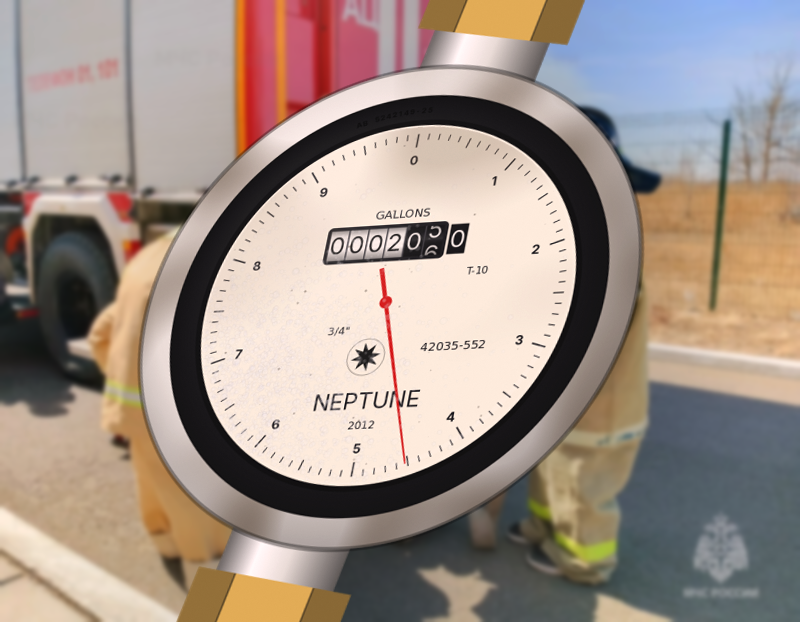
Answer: value=2054.5 unit=gal
